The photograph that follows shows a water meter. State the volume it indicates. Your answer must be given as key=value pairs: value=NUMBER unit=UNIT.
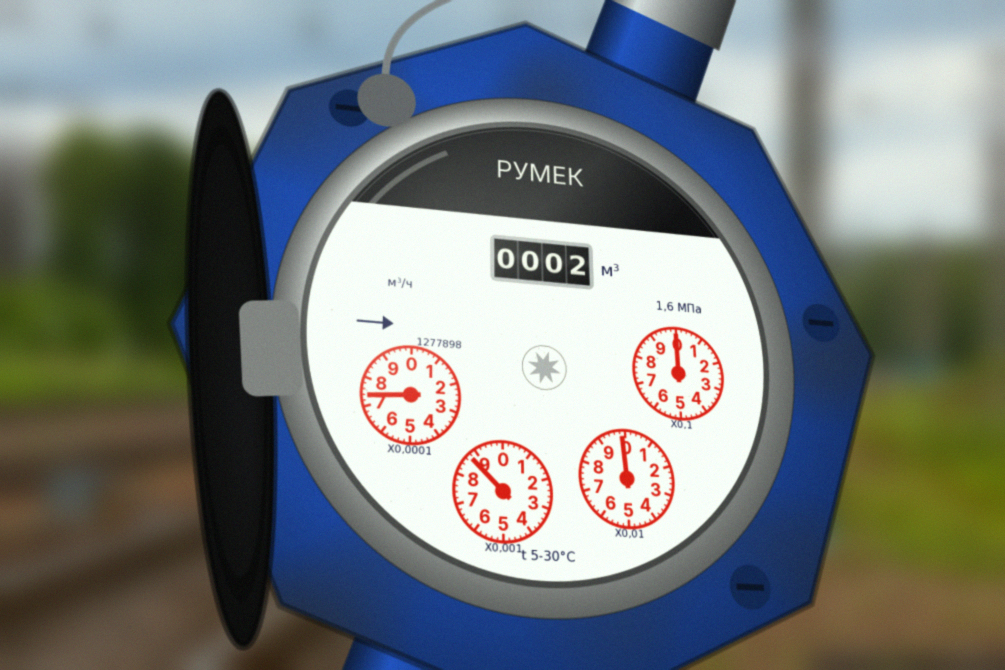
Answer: value=1.9987 unit=m³
